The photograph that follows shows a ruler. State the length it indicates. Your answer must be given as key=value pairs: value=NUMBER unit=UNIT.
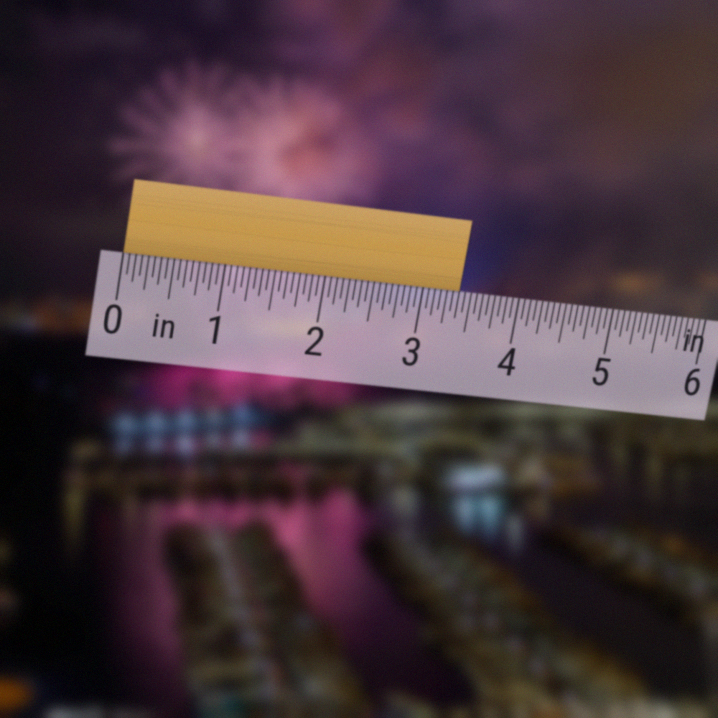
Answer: value=3.375 unit=in
